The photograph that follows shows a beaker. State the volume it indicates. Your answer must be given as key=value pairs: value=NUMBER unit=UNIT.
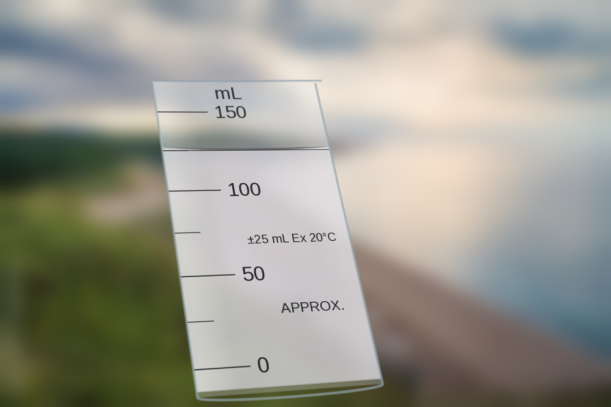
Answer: value=125 unit=mL
